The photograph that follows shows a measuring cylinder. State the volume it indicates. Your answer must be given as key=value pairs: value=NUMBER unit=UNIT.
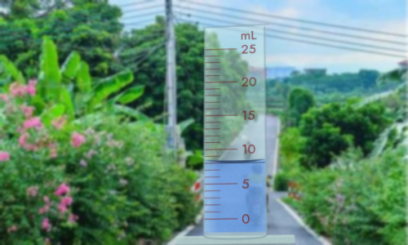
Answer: value=8 unit=mL
